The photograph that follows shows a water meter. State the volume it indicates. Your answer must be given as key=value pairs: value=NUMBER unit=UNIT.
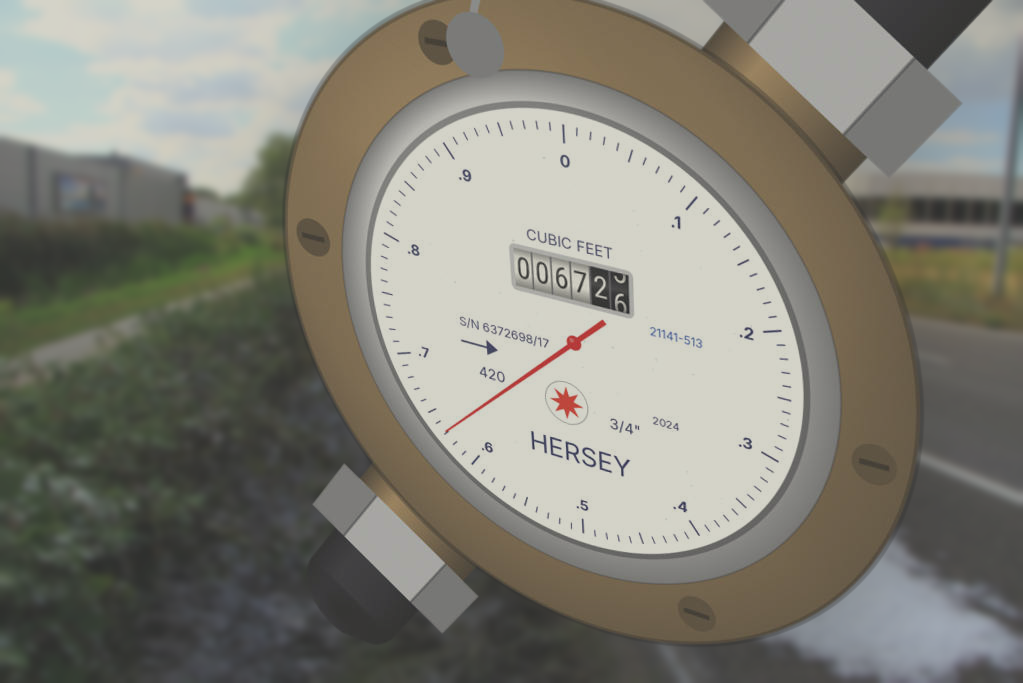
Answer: value=6725.63 unit=ft³
